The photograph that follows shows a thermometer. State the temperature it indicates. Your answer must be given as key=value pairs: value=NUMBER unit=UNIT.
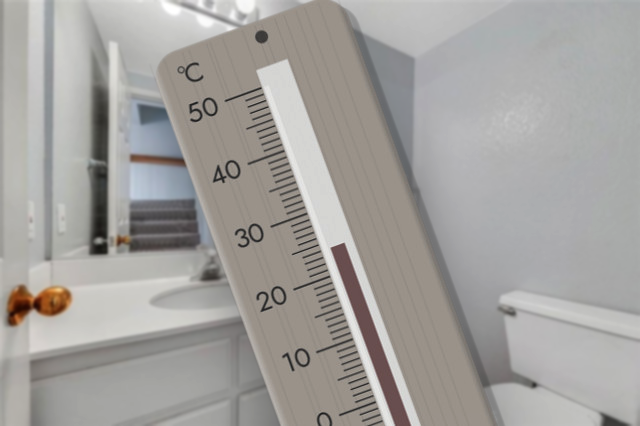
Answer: value=24 unit=°C
